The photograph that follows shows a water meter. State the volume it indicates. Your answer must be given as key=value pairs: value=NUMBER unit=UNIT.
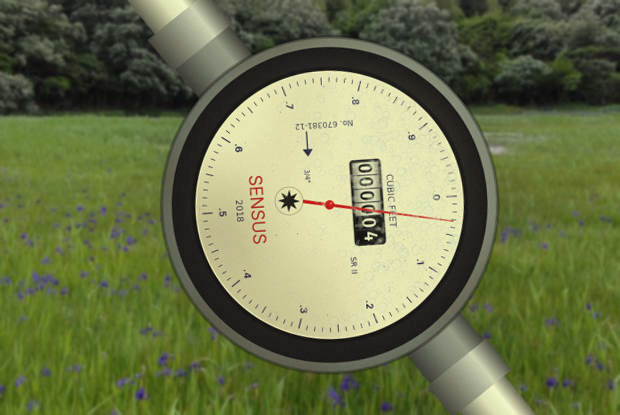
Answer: value=4.03 unit=ft³
